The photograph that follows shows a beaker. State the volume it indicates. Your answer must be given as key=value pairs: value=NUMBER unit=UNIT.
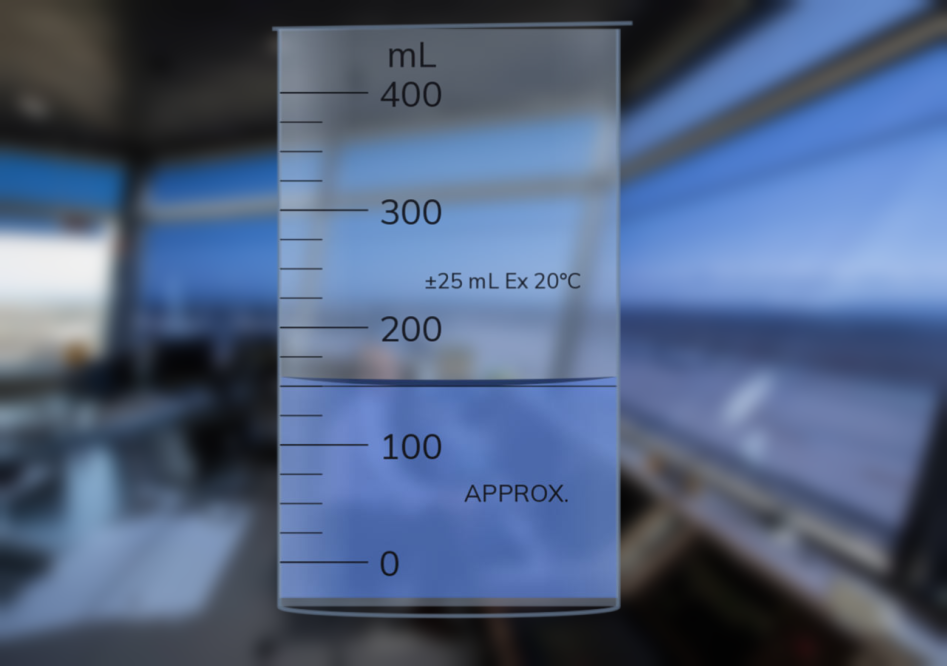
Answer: value=150 unit=mL
